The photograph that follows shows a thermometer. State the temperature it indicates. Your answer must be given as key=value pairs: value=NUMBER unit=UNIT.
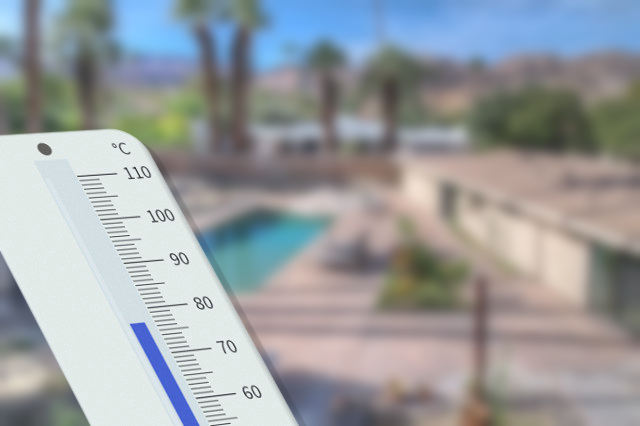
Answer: value=77 unit=°C
